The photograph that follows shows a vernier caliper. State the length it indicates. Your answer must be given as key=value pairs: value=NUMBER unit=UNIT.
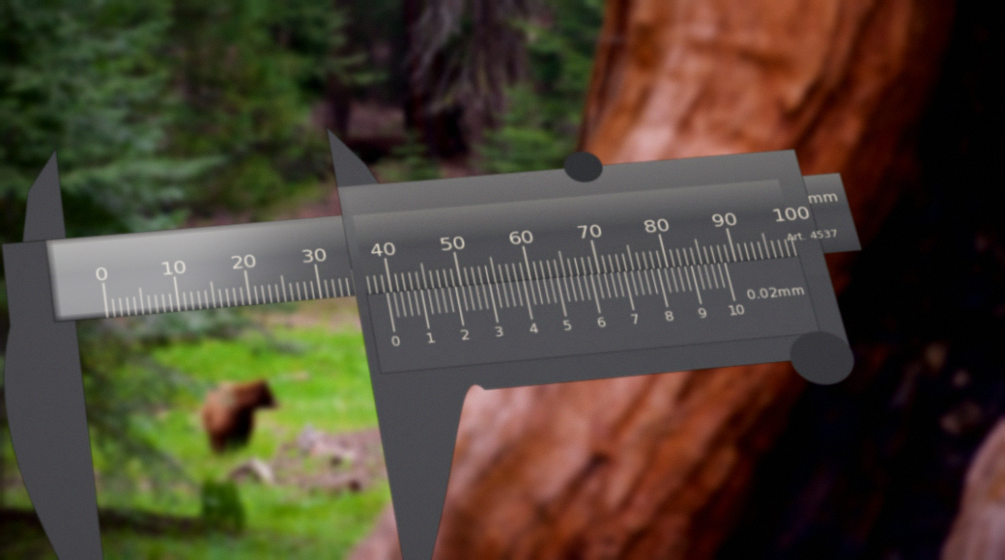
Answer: value=39.4 unit=mm
